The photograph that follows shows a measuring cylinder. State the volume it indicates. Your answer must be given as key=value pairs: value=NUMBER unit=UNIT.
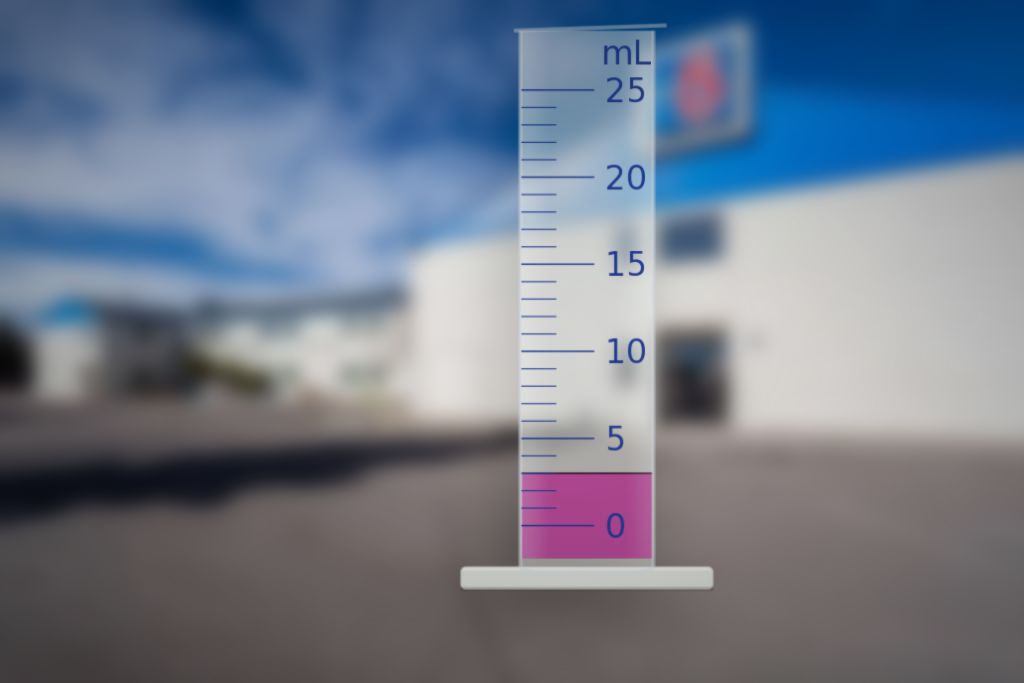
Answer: value=3 unit=mL
